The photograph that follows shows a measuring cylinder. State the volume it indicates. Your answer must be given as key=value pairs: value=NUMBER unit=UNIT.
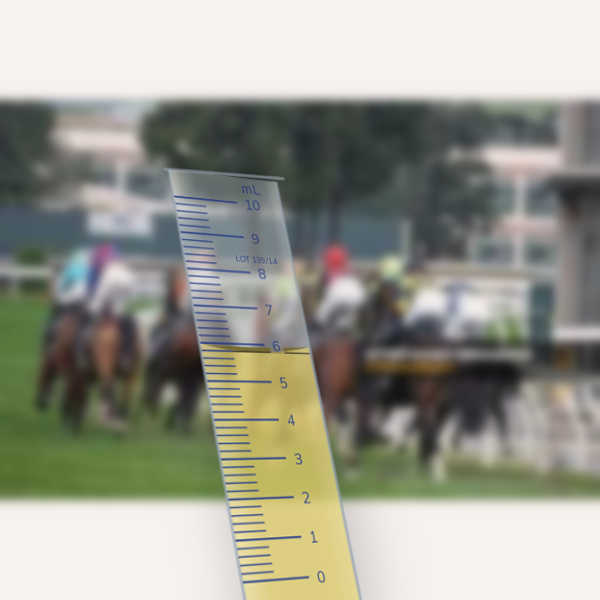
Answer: value=5.8 unit=mL
